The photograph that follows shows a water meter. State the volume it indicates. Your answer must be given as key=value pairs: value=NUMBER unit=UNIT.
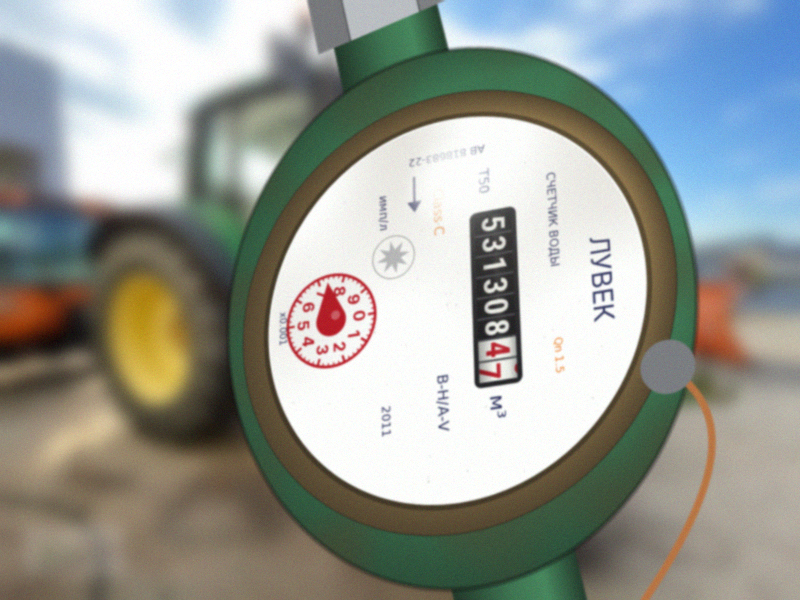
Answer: value=531308.467 unit=m³
